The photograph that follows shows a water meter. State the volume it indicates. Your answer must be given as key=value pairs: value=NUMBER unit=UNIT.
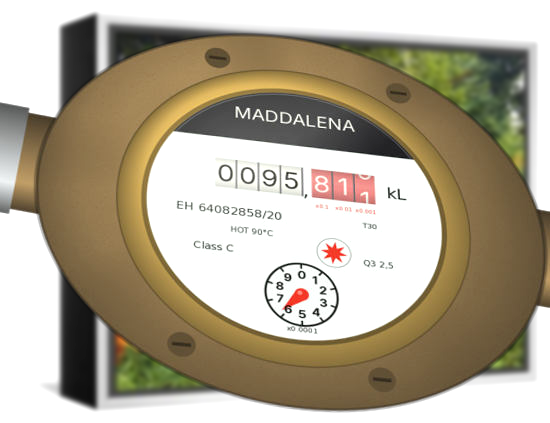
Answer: value=95.8106 unit=kL
